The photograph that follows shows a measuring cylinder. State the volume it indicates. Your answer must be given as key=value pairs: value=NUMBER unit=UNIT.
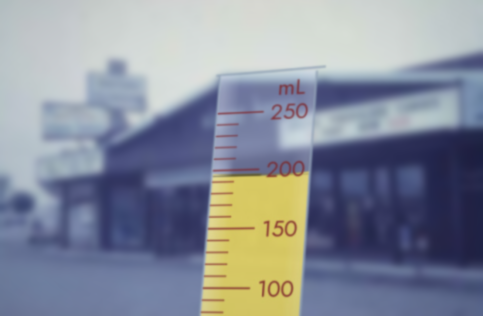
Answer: value=195 unit=mL
